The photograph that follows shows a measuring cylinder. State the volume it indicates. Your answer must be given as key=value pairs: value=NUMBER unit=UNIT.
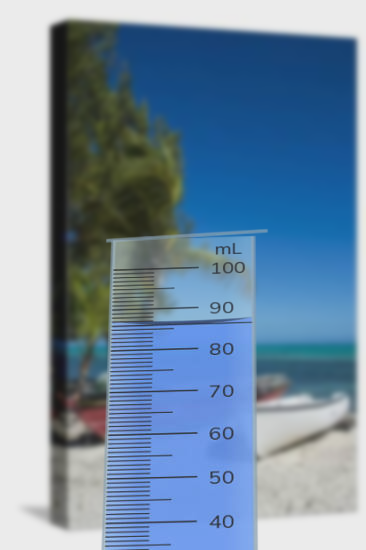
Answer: value=86 unit=mL
